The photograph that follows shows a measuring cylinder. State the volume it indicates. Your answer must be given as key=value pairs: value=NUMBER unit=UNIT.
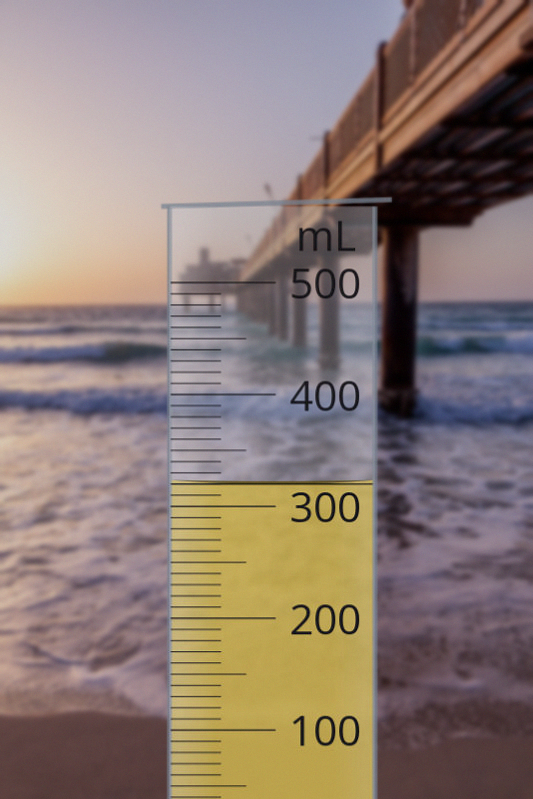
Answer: value=320 unit=mL
